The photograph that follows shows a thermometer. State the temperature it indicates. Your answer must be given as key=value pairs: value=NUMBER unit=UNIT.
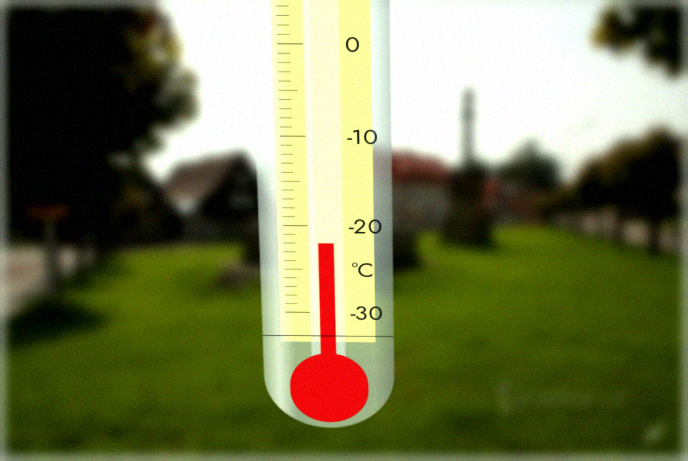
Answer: value=-22 unit=°C
